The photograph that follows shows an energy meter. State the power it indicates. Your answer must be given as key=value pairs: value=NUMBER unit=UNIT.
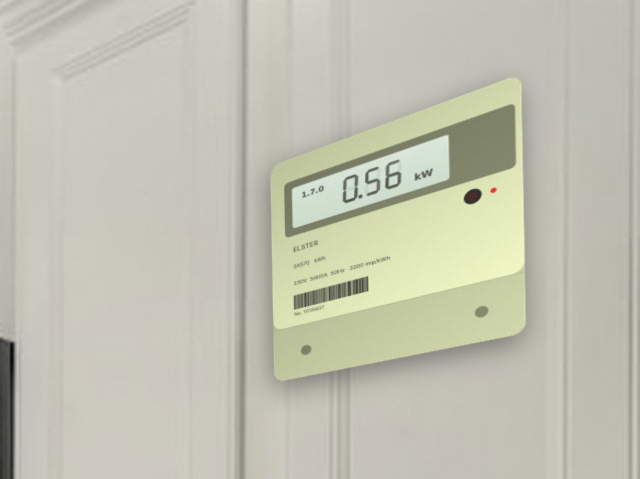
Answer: value=0.56 unit=kW
